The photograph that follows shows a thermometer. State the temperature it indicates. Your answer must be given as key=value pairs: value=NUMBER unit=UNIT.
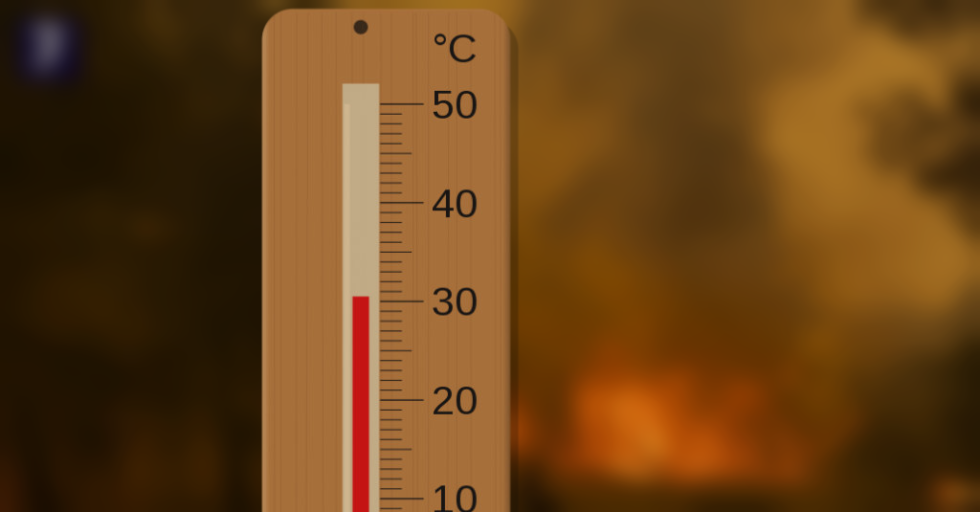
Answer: value=30.5 unit=°C
